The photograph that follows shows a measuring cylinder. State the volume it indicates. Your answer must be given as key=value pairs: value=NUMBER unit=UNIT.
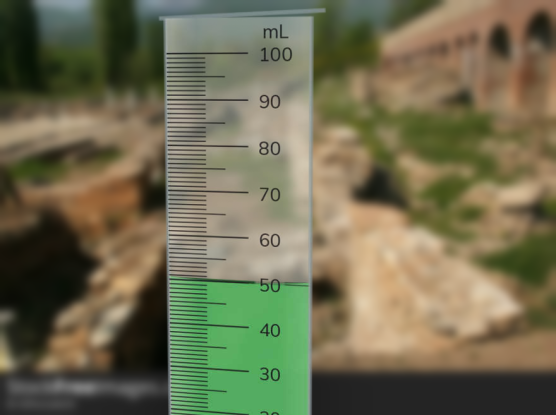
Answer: value=50 unit=mL
